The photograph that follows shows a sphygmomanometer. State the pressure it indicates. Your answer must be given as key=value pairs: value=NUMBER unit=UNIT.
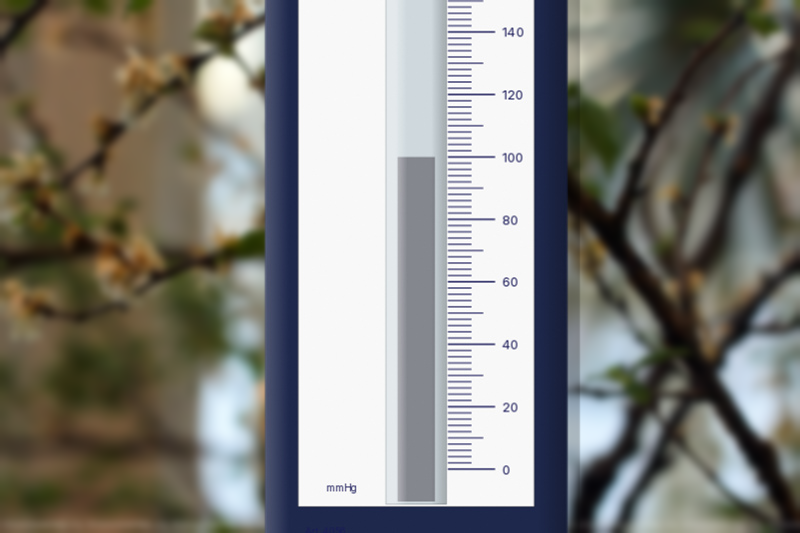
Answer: value=100 unit=mmHg
